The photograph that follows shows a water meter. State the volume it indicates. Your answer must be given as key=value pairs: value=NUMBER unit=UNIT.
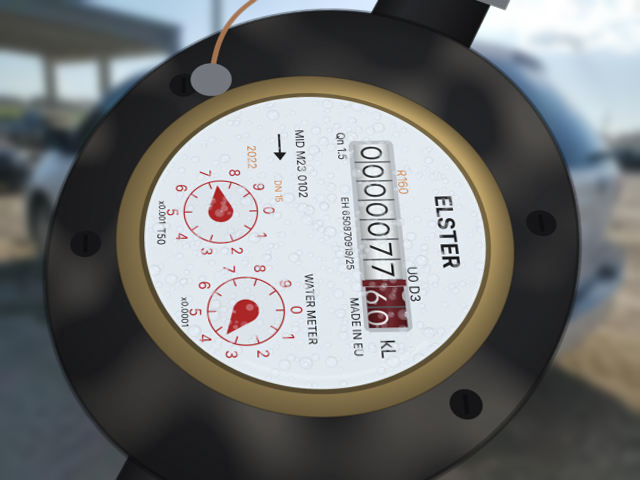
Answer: value=77.5973 unit=kL
